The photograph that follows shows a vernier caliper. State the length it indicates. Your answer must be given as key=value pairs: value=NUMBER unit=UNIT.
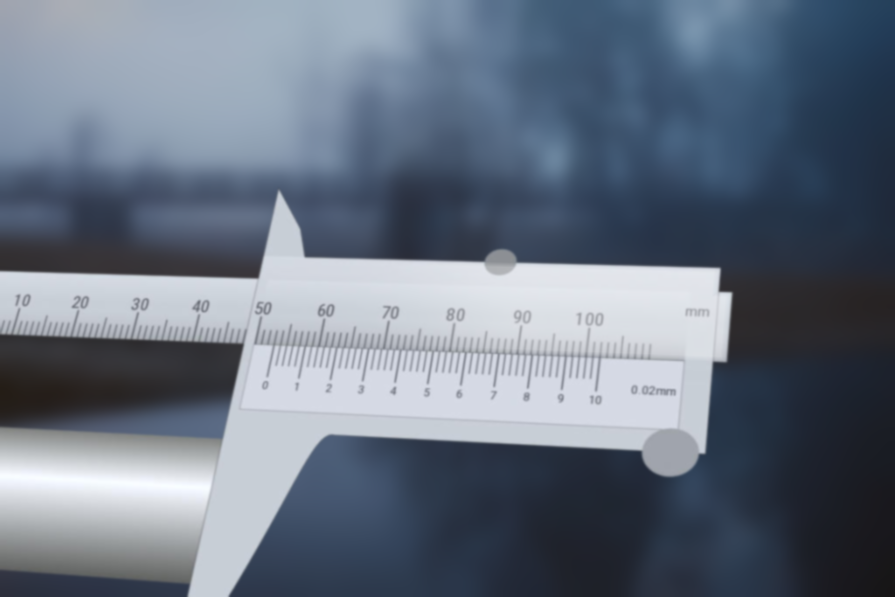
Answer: value=53.0 unit=mm
